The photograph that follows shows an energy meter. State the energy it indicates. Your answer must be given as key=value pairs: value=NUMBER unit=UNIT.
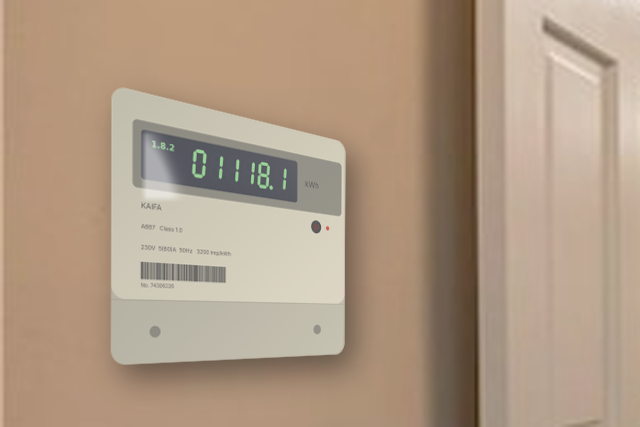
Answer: value=1118.1 unit=kWh
